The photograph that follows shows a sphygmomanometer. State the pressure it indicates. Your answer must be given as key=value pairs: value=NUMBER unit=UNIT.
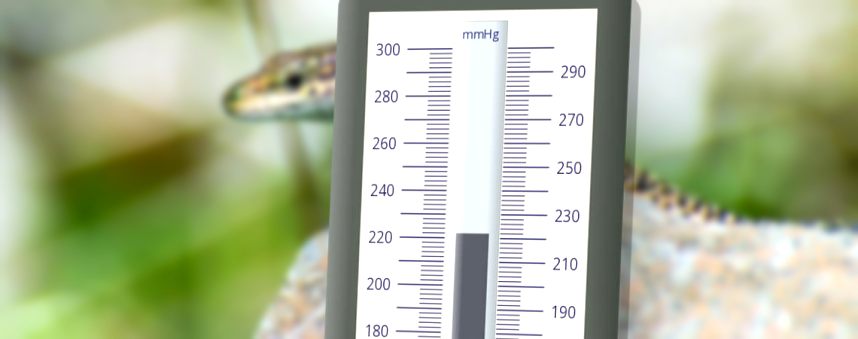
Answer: value=222 unit=mmHg
